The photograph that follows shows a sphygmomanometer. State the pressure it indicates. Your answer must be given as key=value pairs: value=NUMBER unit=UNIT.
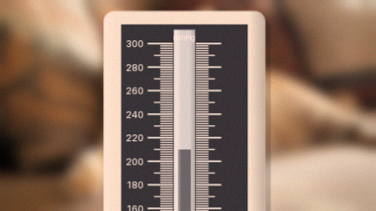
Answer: value=210 unit=mmHg
